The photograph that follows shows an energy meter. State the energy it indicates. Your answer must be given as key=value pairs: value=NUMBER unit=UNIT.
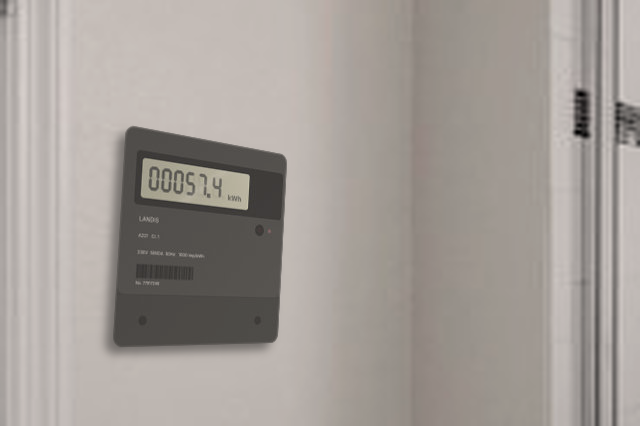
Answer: value=57.4 unit=kWh
